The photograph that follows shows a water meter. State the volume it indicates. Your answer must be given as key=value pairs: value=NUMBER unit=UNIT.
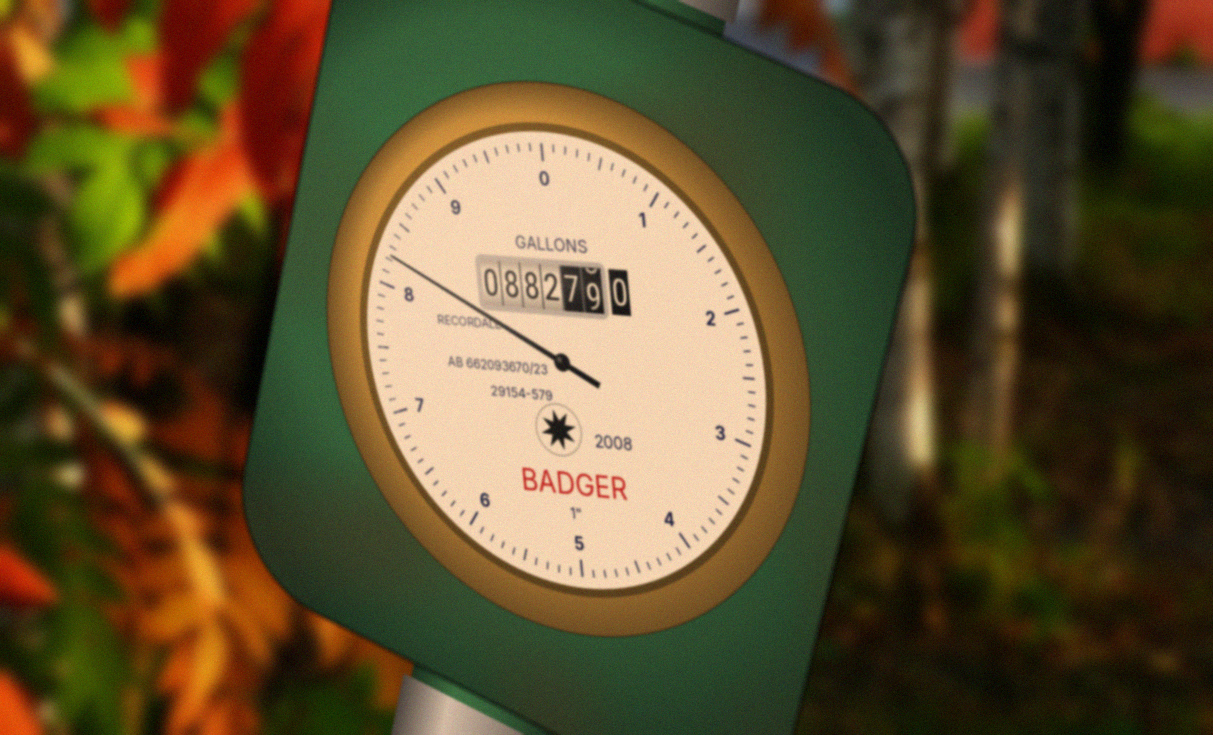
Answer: value=882788.2 unit=gal
